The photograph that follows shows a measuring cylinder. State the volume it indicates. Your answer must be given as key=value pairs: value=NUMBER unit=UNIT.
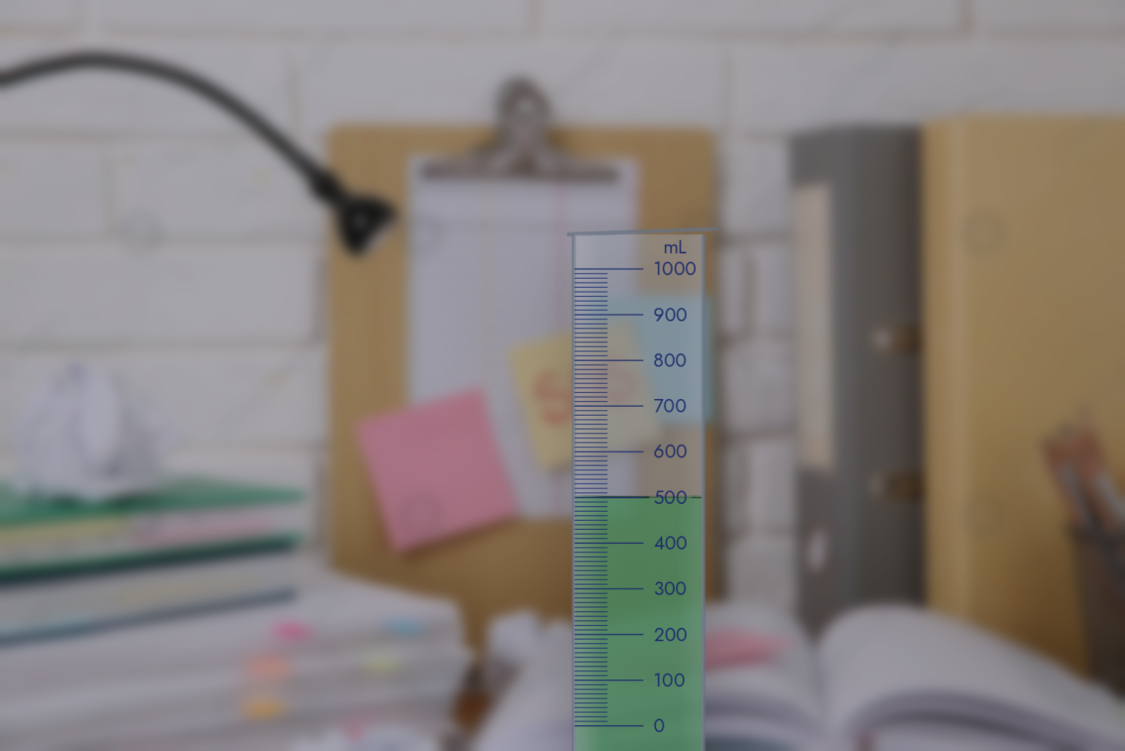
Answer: value=500 unit=mL
